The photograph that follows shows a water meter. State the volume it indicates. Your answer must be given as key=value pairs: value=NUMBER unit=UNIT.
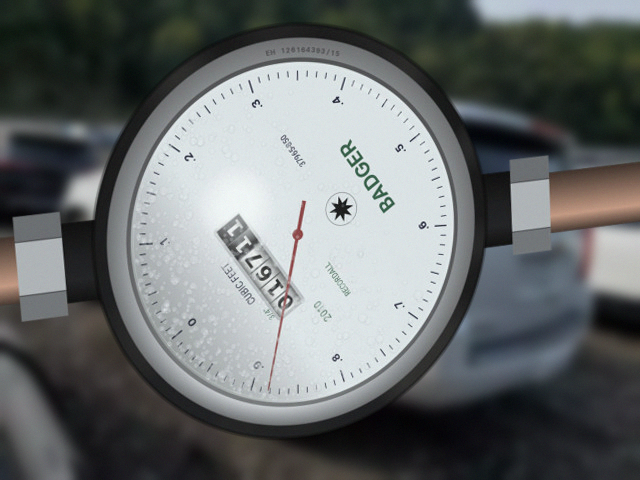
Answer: value=16710.88 unit=ft³
